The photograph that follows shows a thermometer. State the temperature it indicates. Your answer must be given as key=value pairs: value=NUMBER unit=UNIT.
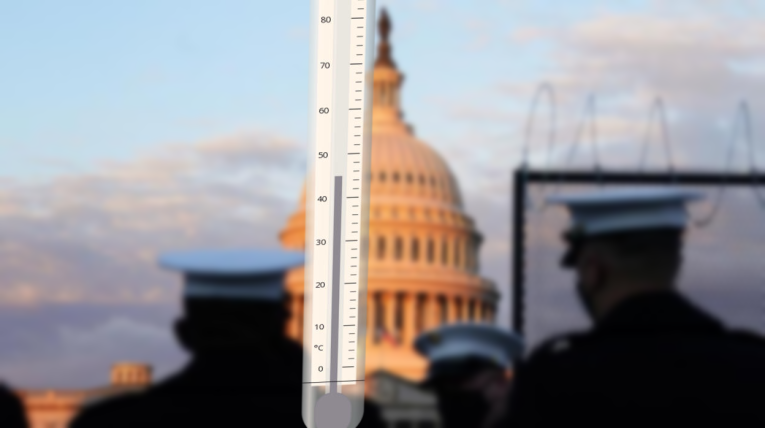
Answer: value=45 unit=°C
